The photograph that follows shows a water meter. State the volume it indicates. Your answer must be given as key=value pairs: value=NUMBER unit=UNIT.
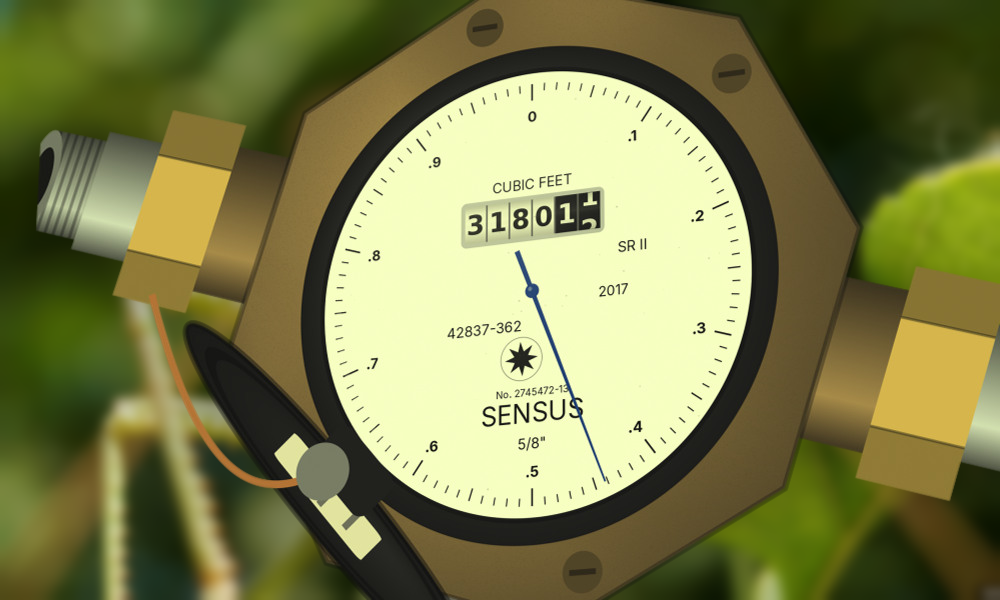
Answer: value=318011.44 unit=ft³
